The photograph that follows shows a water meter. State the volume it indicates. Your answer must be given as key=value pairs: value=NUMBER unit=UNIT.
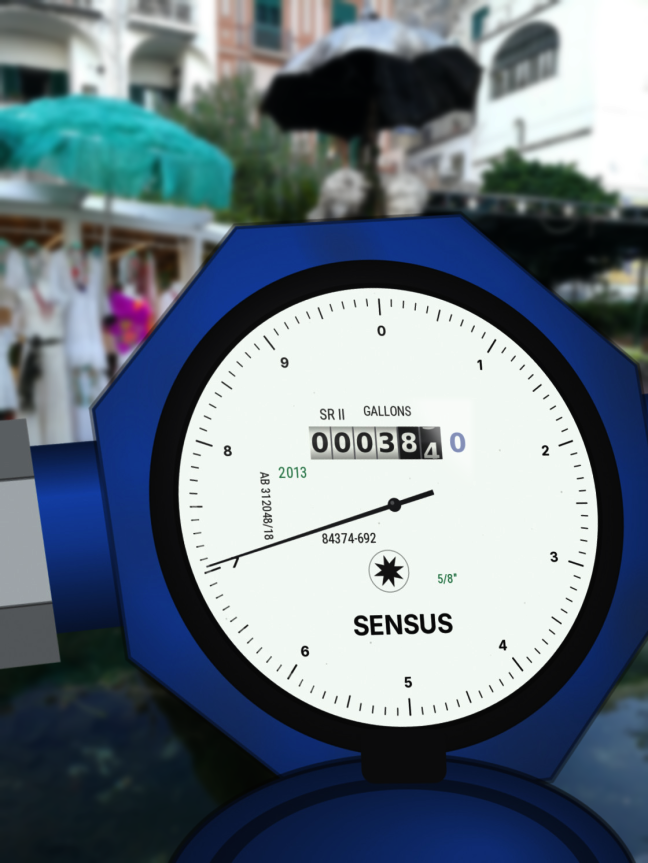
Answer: value=3837.0 unit=gal
